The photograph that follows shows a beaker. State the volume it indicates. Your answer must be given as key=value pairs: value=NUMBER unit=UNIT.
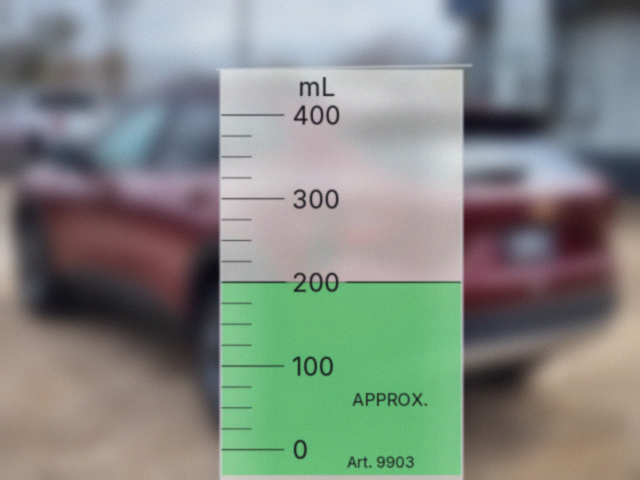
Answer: value=200 unit=mL
